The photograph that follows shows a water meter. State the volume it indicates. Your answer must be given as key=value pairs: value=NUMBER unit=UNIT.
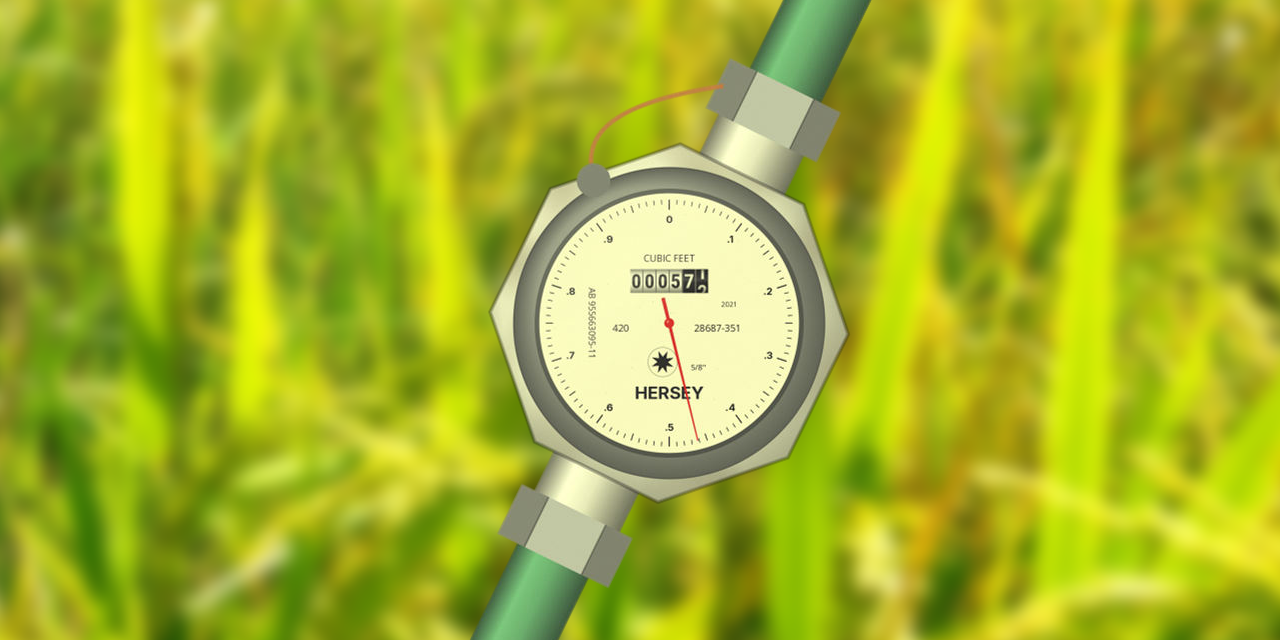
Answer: value=571.46 unit=ft³
